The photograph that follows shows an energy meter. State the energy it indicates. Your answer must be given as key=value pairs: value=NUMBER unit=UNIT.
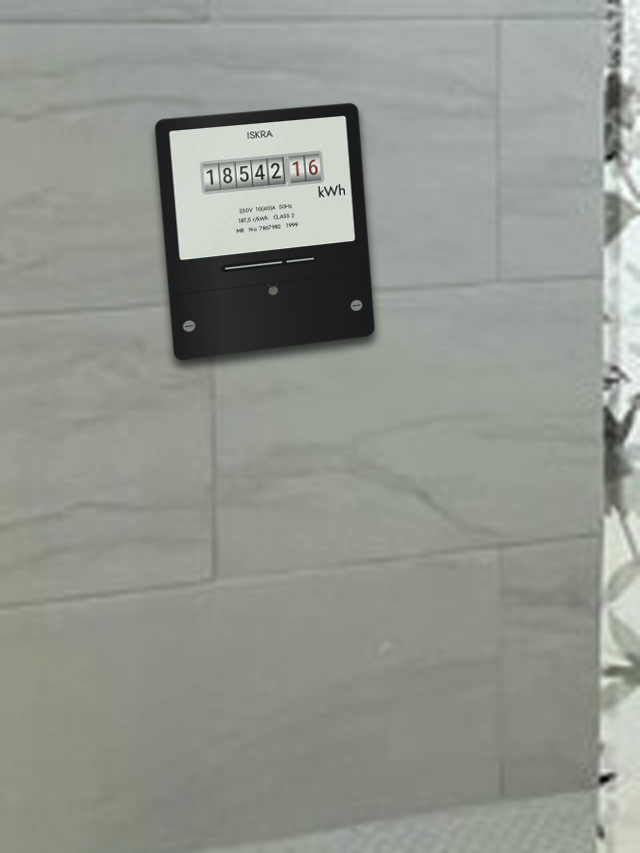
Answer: value=18542.16 unit=kWh
